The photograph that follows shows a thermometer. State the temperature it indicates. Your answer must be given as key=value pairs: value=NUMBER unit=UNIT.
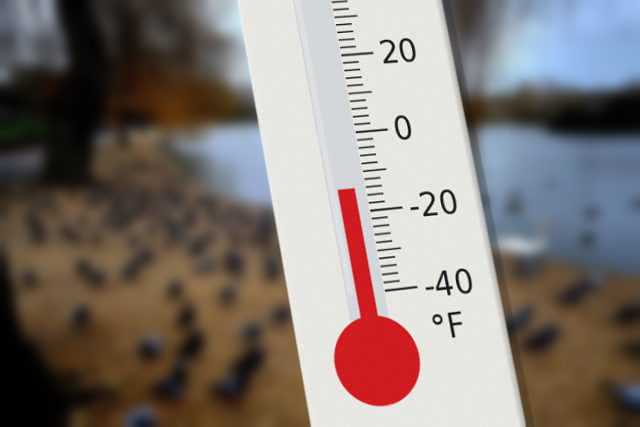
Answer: value=-14 unit=°F
